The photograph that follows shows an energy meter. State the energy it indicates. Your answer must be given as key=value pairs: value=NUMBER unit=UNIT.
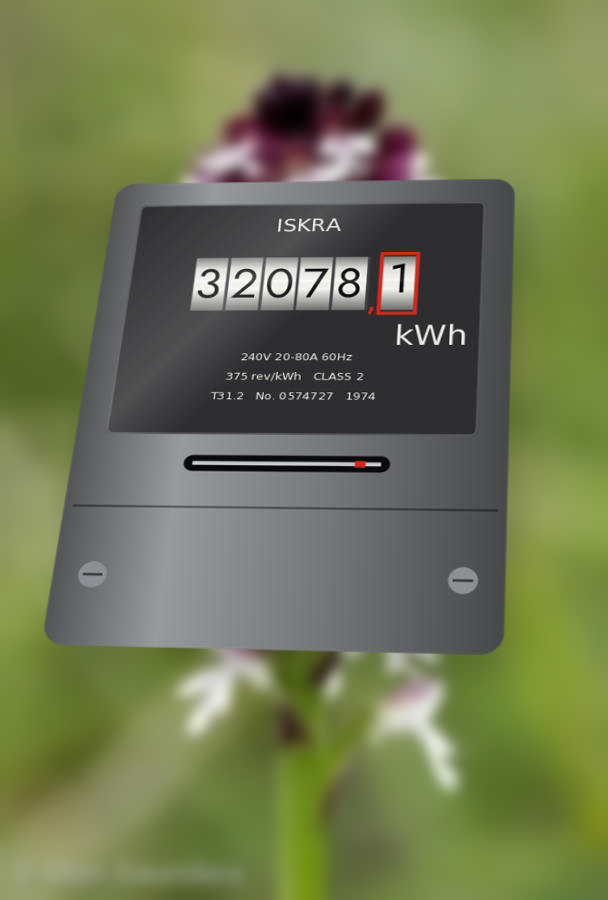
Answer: value=32078.1 unit=kWh
